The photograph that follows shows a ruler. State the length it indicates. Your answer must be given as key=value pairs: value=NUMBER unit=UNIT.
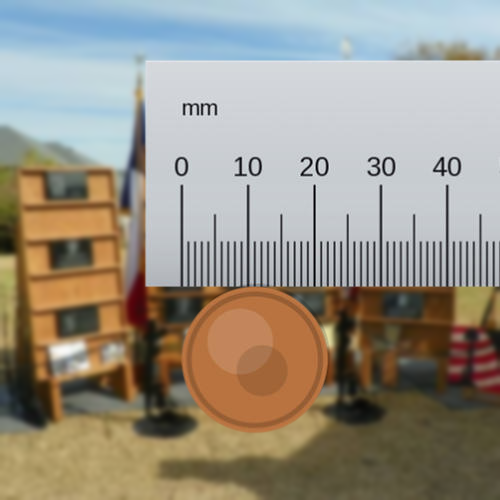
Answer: value=22 unit=mm
